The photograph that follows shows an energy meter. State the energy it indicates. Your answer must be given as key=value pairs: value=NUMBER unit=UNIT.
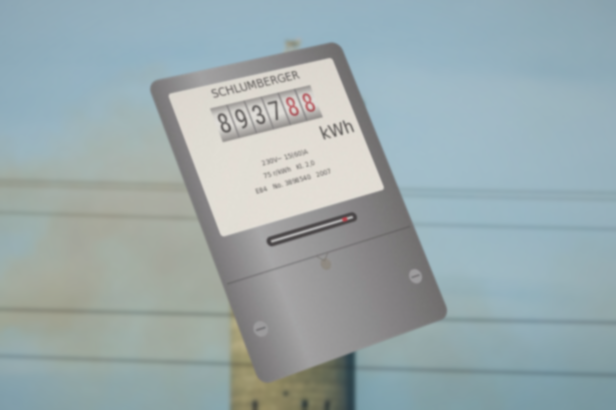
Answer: value=8937.88 unit=kWh
